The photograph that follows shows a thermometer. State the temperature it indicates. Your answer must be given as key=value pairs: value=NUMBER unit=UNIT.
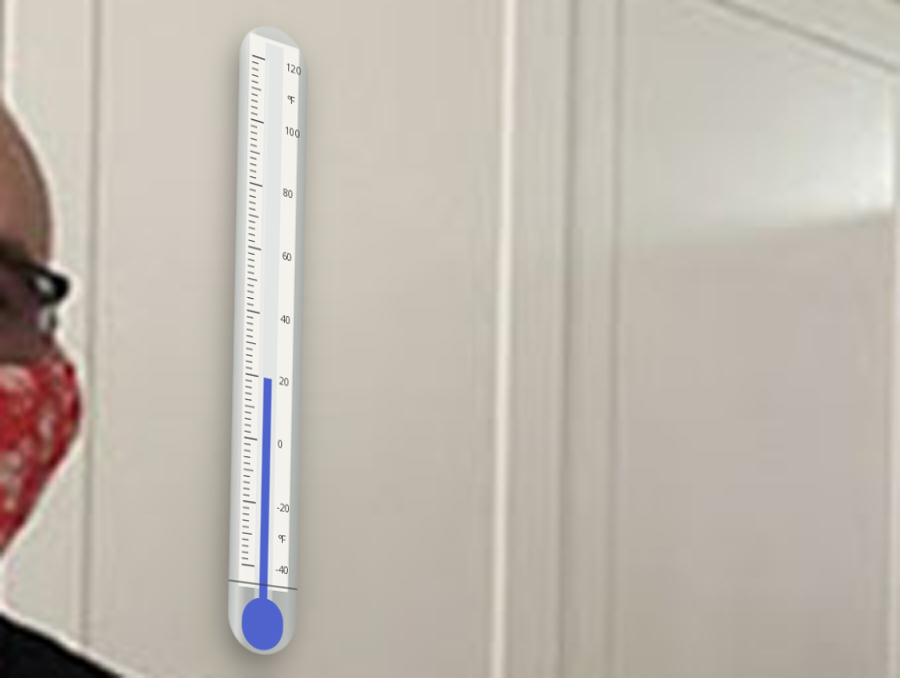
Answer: value=20 unit=°F
